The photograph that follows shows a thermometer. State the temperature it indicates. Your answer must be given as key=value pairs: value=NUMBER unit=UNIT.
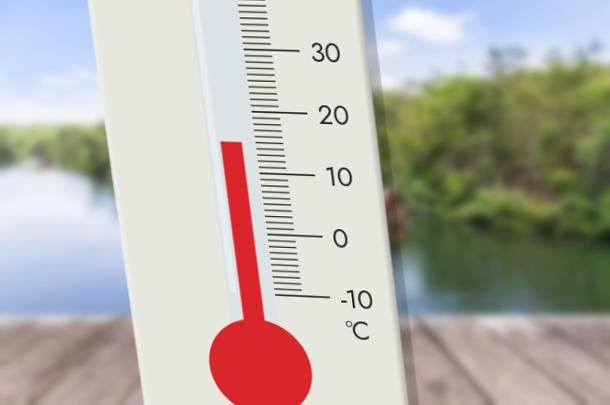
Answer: value=15 unit=°C
